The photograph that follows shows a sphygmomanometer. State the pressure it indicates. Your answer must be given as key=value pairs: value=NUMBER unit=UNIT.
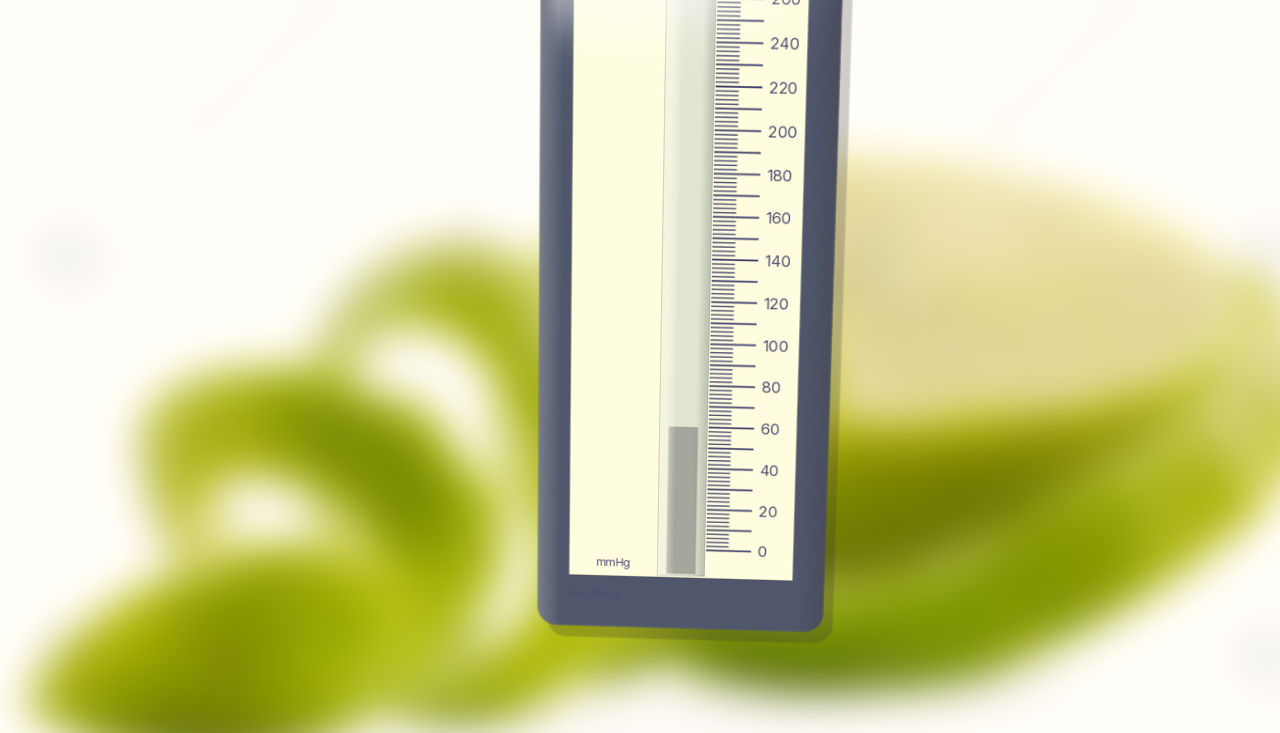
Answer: value=60 unit=mmHg
